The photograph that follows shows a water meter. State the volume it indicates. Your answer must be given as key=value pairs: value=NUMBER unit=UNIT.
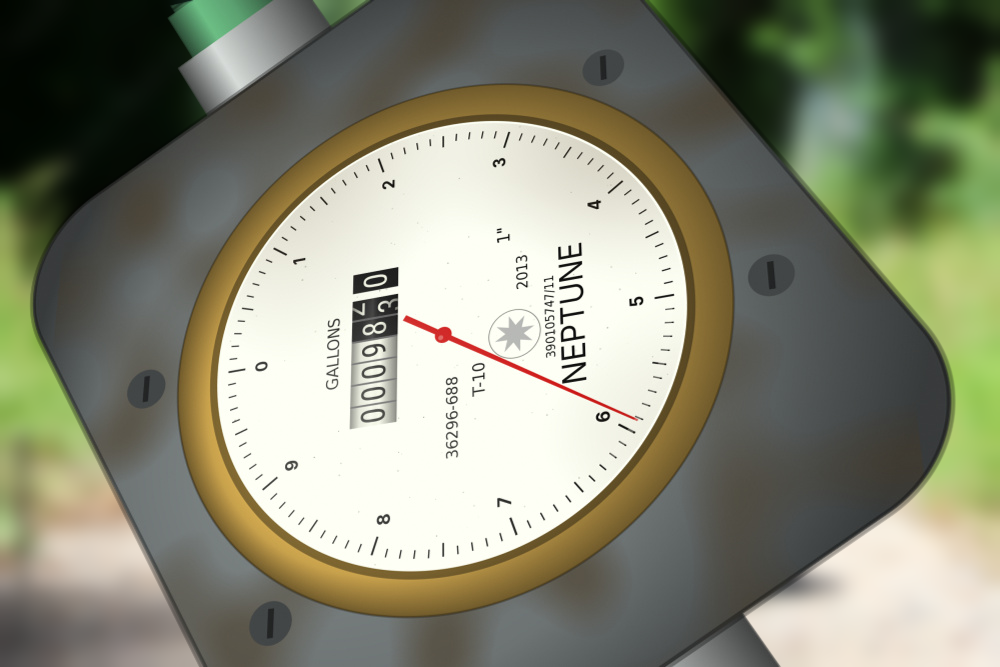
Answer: value=9825.9 unit=gal
